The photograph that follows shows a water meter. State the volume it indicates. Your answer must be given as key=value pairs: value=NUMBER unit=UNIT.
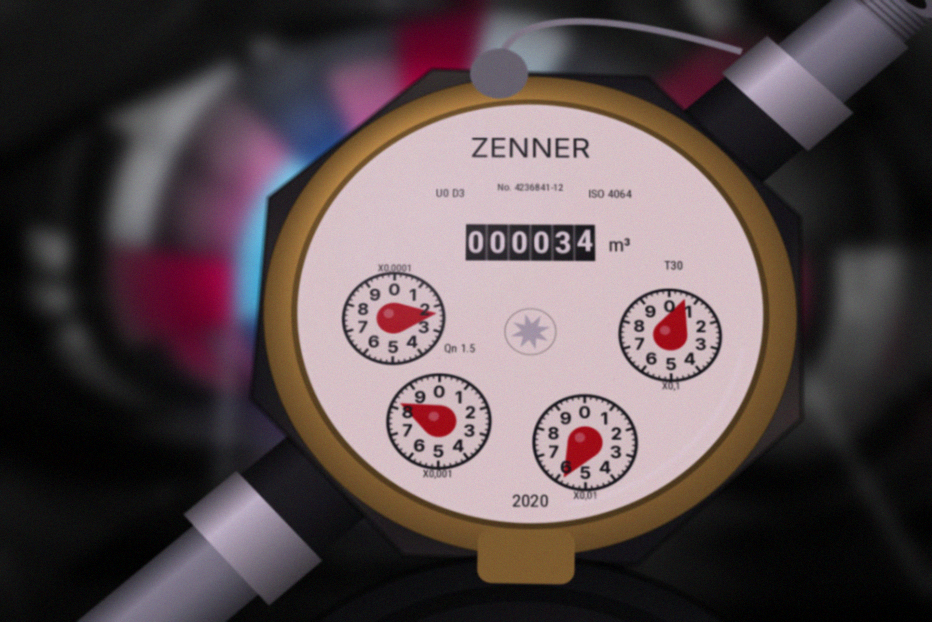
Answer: value=34.0582 unit=m³
